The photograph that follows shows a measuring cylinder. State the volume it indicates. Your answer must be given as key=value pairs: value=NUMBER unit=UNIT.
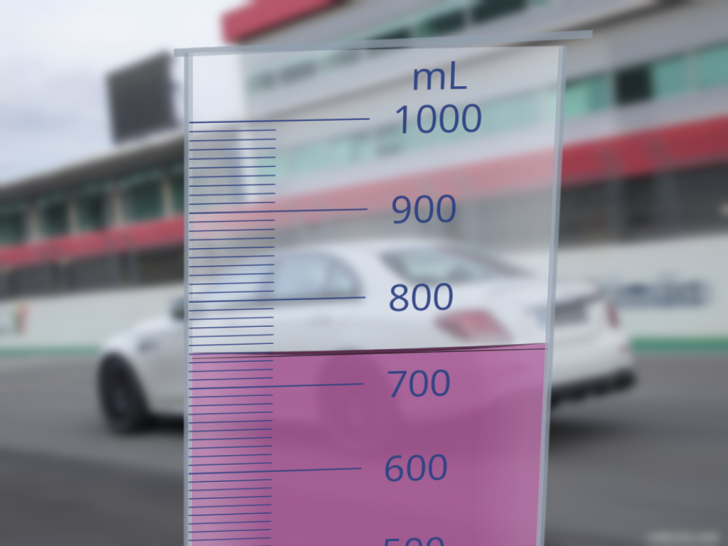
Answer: value=735 unit=mL
